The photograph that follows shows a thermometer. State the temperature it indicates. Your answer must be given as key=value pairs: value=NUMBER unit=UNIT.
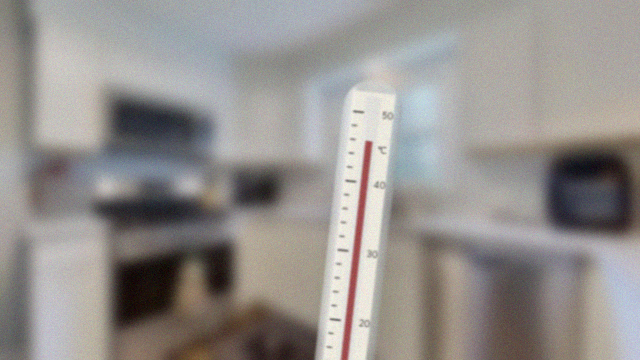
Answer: value=46 unit=°C
